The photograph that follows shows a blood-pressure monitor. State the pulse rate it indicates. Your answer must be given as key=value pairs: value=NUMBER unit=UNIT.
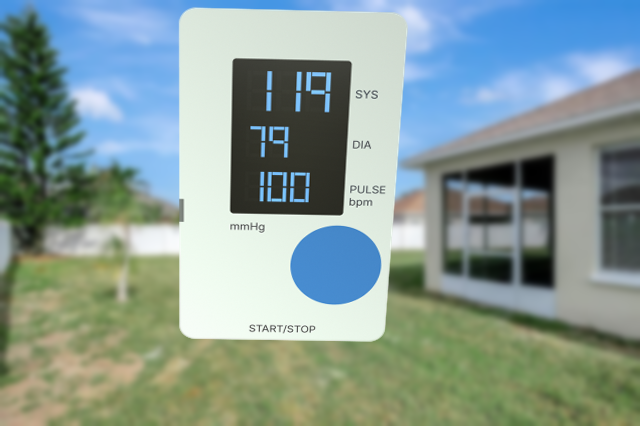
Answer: value=100 unit=bpm
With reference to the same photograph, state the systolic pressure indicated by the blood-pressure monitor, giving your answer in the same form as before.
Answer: value=119 unit=mmHg
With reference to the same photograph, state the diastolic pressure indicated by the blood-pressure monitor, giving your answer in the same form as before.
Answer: value=79 unit=mmHg
